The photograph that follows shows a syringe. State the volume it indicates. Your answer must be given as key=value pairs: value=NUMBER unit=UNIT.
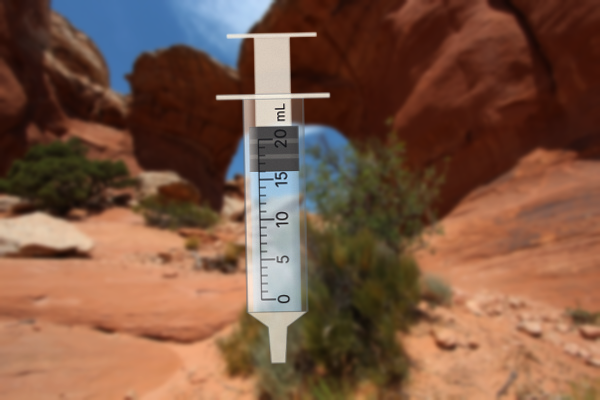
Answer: value=16 unit=mL
